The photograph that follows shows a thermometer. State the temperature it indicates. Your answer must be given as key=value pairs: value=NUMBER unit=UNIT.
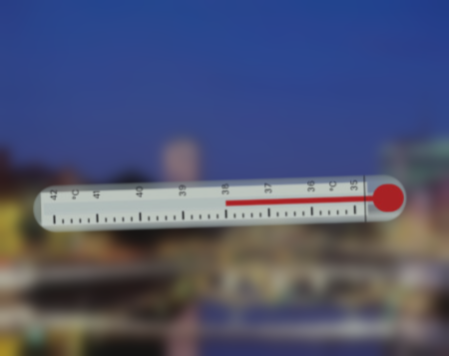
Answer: value=38 unit=°C
